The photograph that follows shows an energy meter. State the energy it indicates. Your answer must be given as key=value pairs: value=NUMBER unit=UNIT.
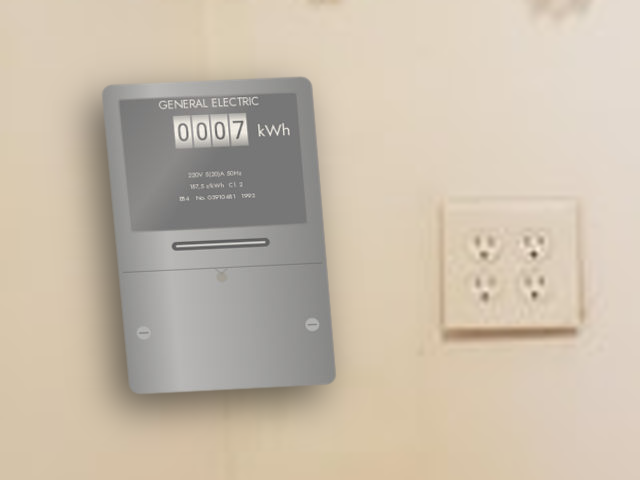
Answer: value=7 unit=kWh
